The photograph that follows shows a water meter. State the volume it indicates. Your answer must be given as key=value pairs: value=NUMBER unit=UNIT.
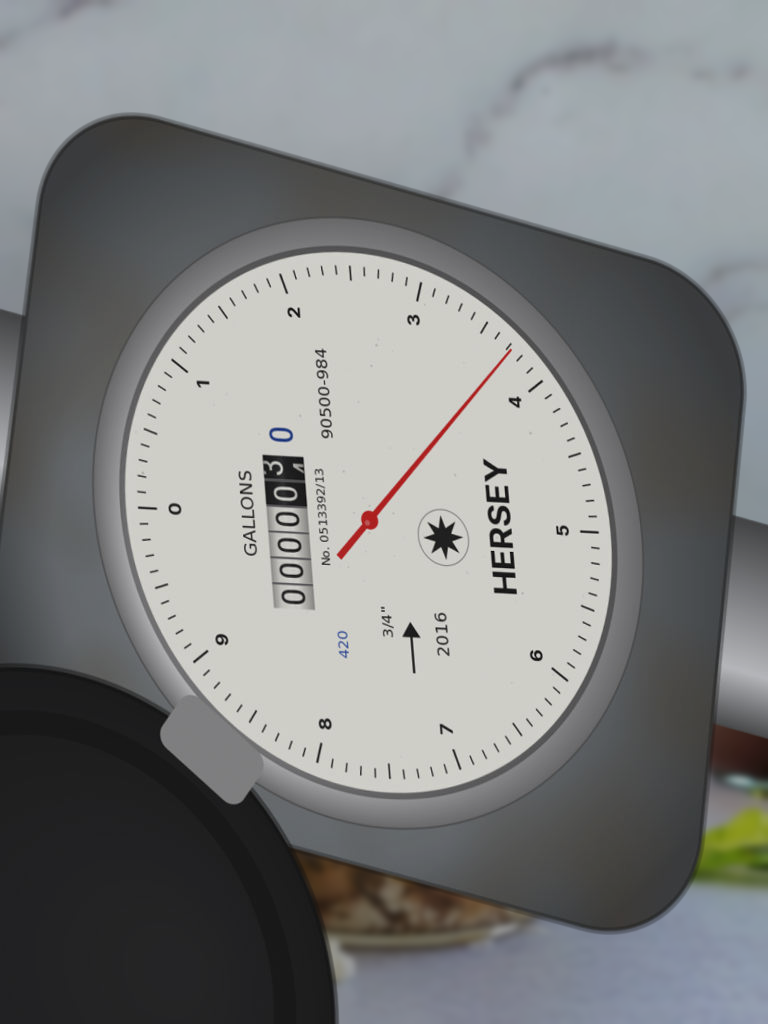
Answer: value=33.7 unit=gal
